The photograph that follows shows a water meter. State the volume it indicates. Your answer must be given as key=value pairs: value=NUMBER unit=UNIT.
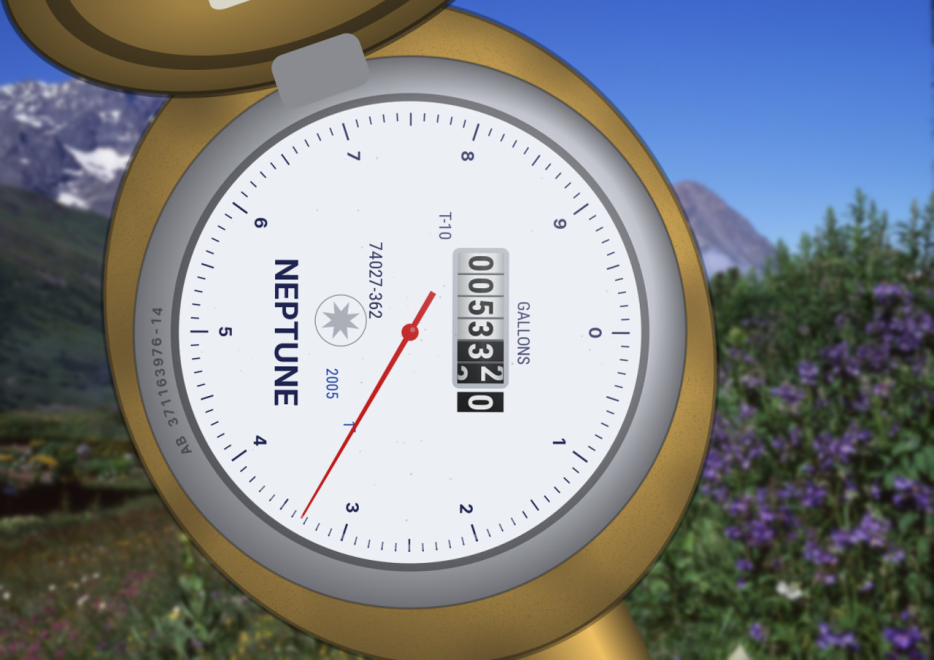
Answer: value=53323.3 unit=gal
